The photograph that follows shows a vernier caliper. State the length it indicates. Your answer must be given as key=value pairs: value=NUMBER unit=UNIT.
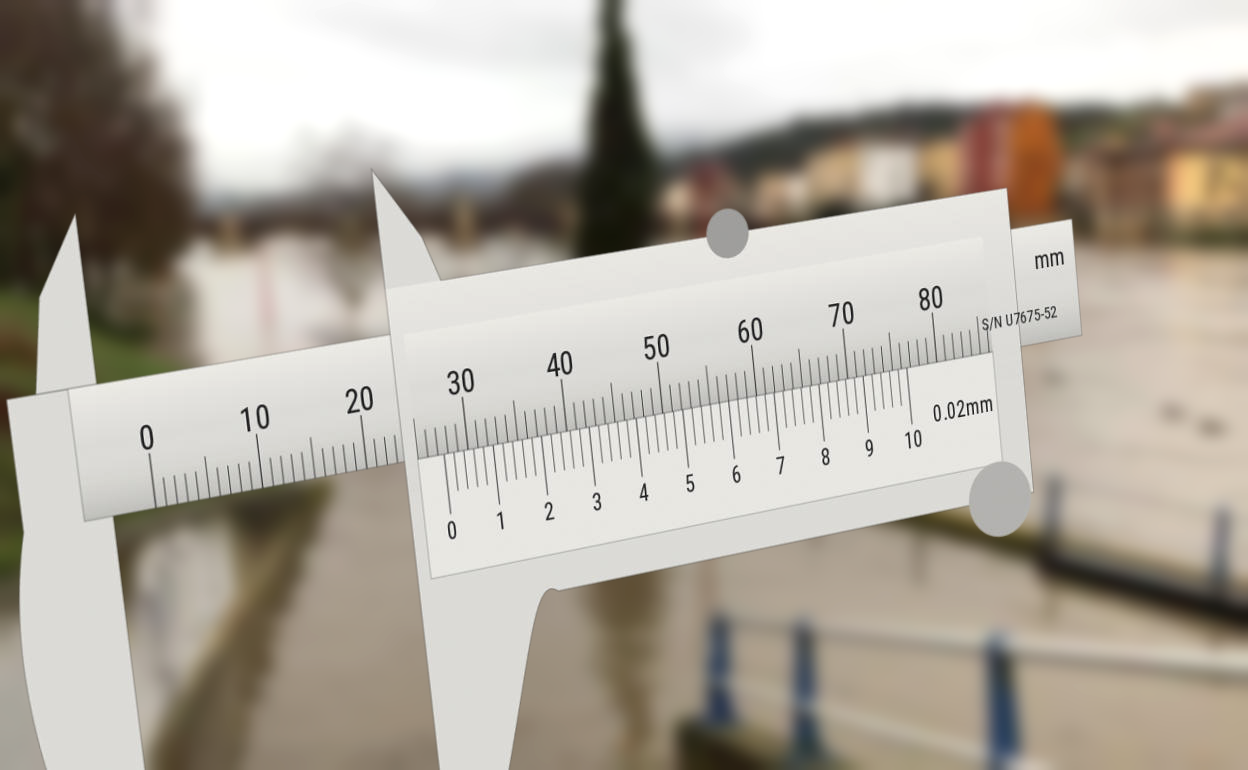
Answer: value=27.6 unit=mm
